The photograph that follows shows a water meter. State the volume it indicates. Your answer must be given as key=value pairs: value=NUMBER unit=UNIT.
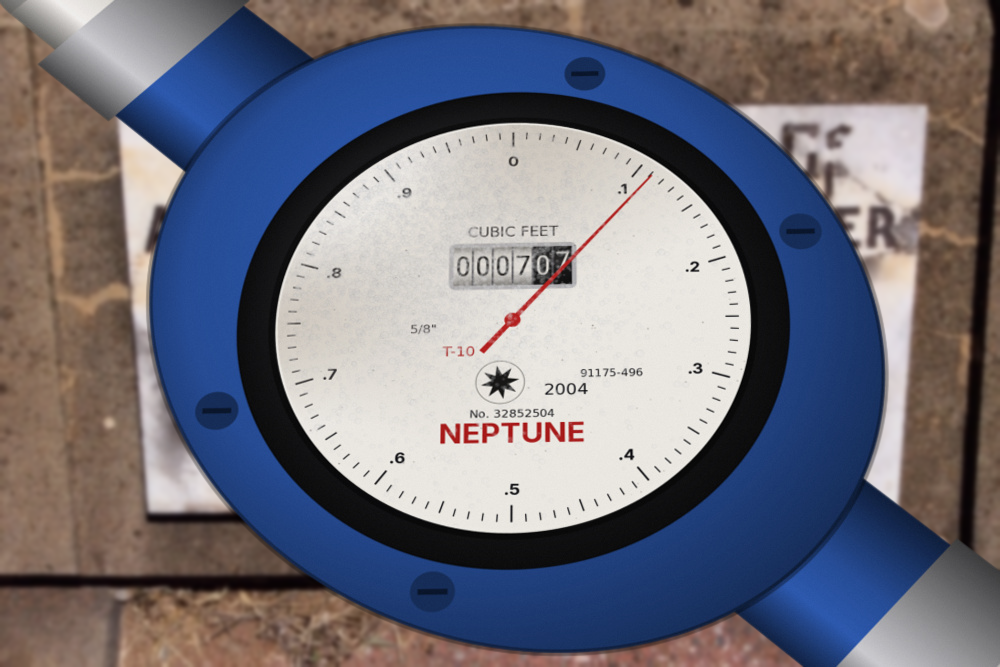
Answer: value=707.11 unit=ft³
